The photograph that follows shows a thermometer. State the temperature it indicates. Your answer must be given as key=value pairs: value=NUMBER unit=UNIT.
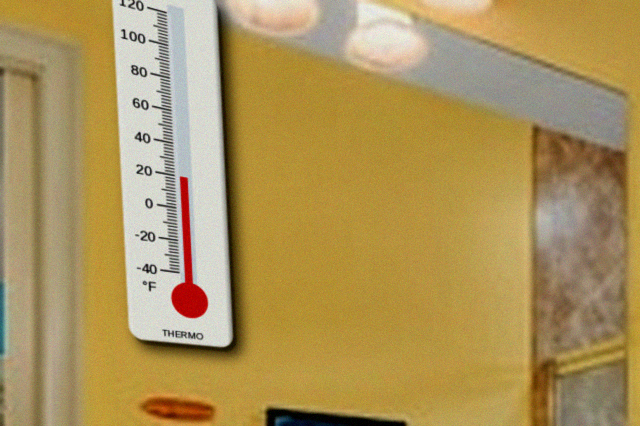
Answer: value=20 unit=°F
